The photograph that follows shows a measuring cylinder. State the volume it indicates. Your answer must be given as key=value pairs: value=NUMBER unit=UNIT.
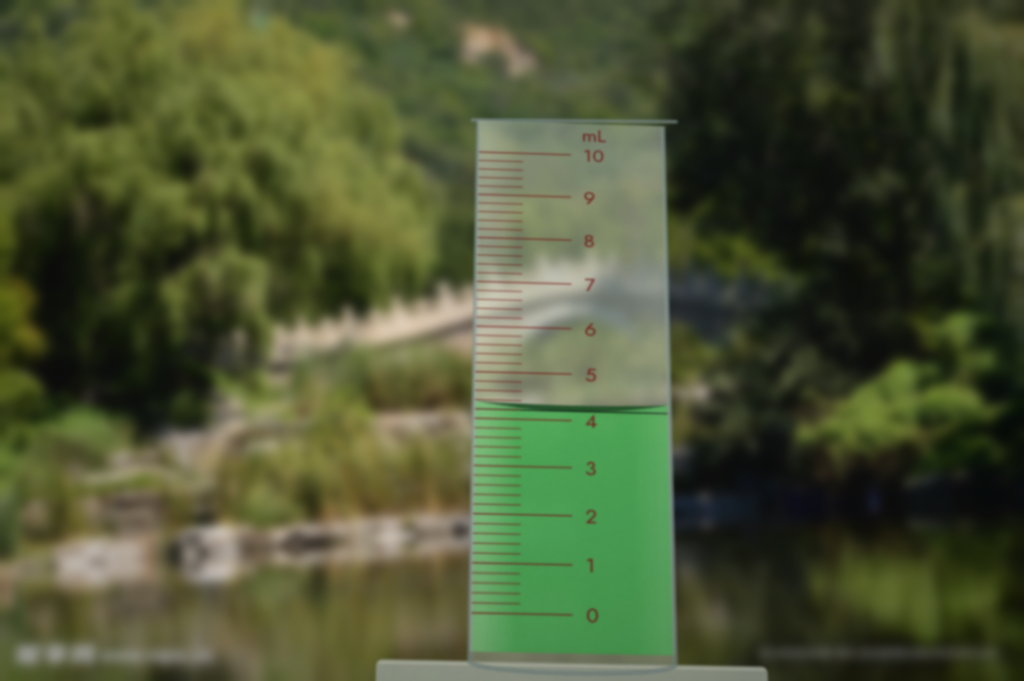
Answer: value=4.2 unit=mL
